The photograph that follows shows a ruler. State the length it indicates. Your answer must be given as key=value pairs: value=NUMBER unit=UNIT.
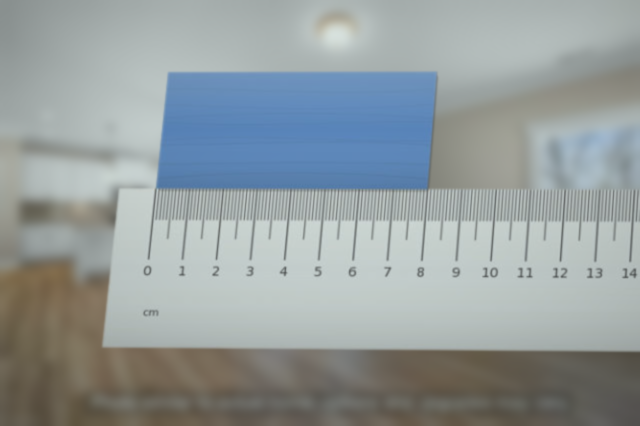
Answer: value=8 unit=cm
